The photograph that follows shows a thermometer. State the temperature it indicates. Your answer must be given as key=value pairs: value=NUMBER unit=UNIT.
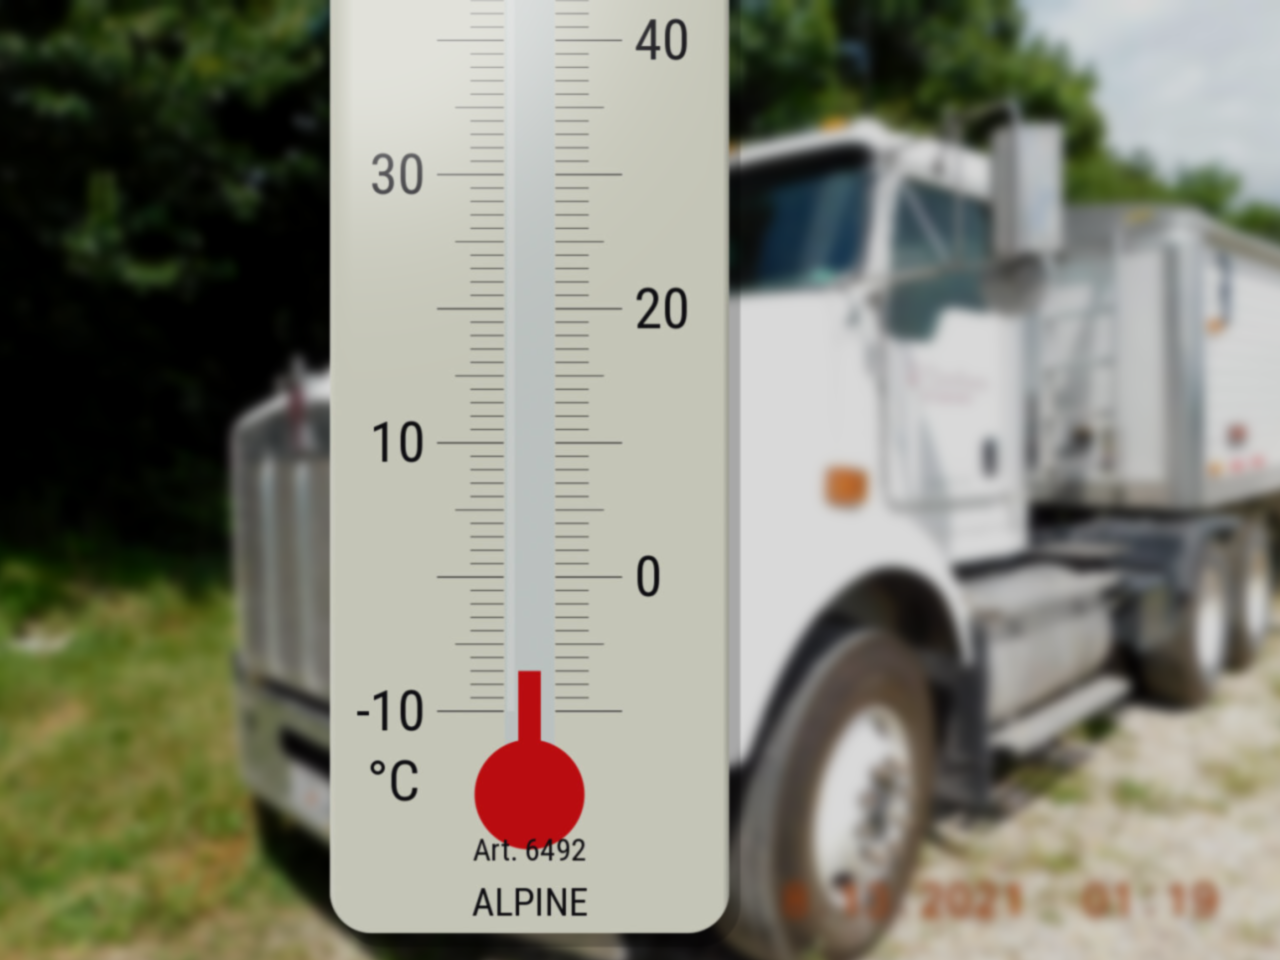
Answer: value=-7 unit=°C
